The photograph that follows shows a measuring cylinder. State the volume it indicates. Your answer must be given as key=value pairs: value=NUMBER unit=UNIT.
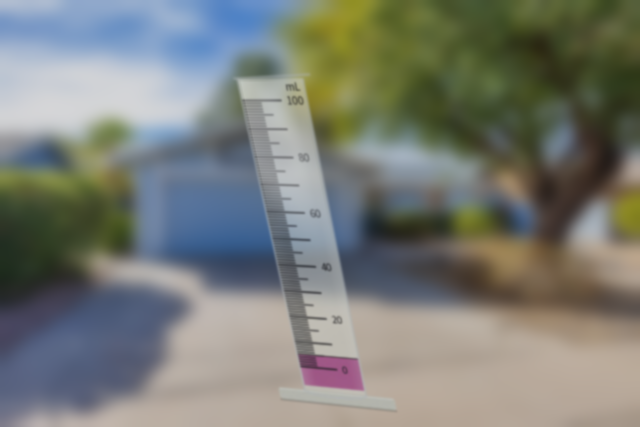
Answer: value=5 unit=mL
